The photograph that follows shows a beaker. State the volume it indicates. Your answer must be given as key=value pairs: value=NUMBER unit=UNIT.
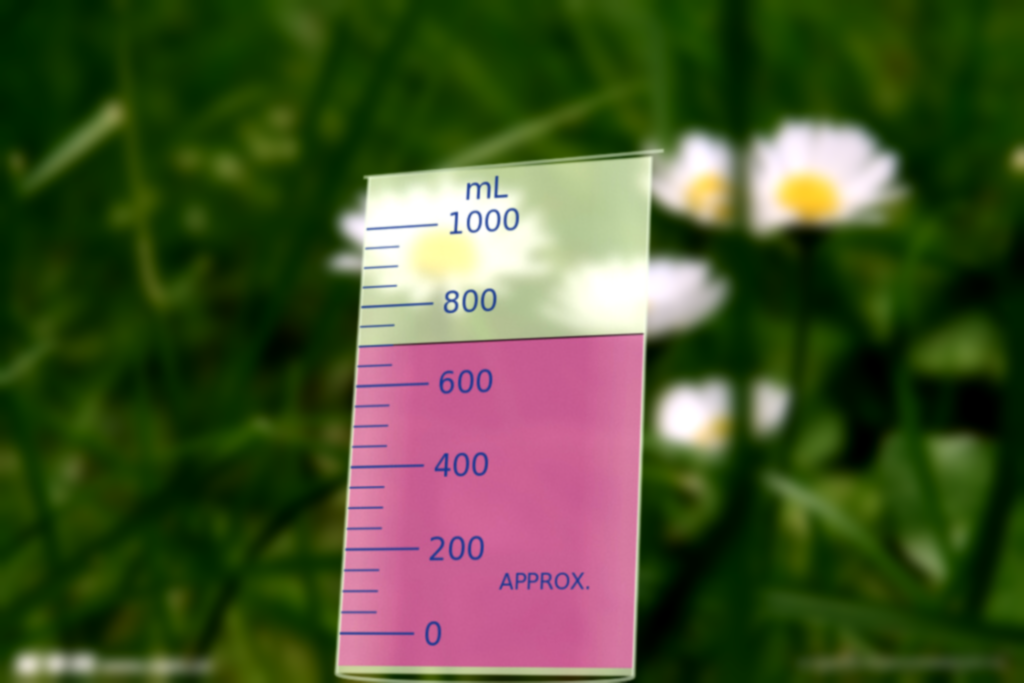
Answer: value=700 unit=mL
